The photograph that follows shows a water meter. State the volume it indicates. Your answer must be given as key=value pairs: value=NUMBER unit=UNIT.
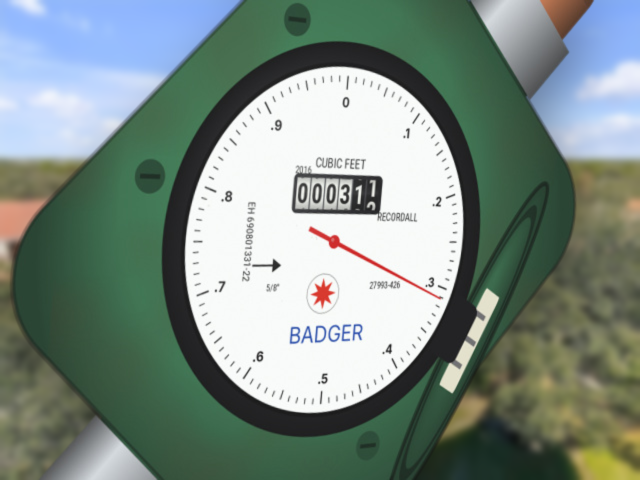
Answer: value=311.31 unit=ft³
